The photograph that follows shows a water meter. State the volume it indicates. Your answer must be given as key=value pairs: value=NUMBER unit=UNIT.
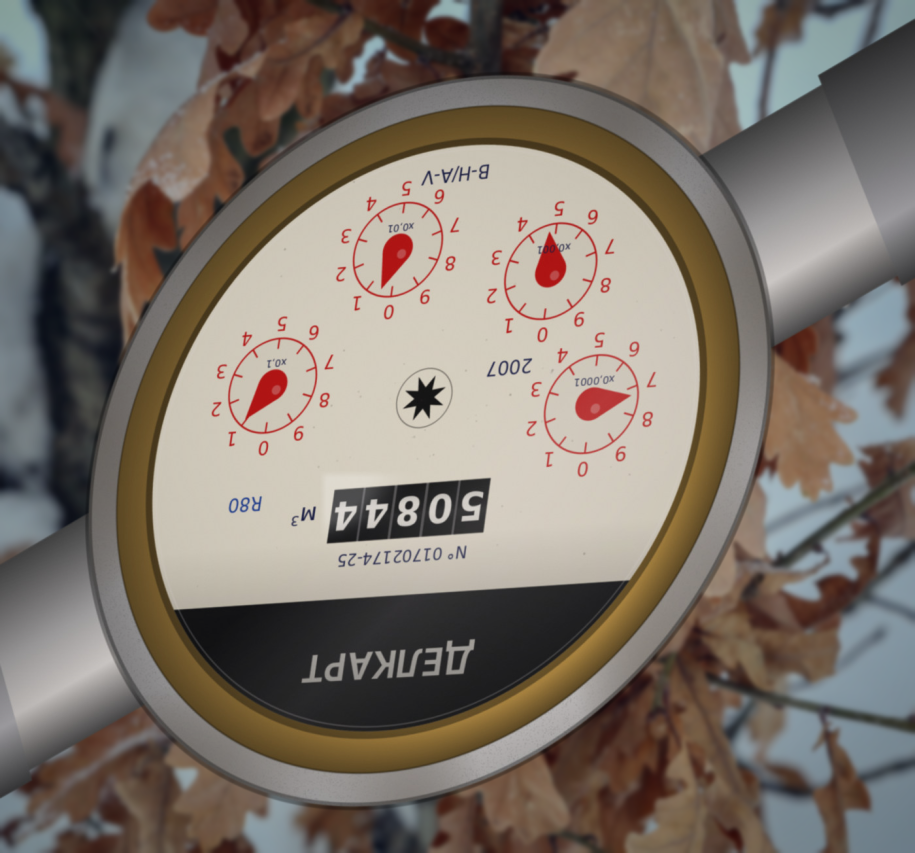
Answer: value=50844.1047 unit=m³
